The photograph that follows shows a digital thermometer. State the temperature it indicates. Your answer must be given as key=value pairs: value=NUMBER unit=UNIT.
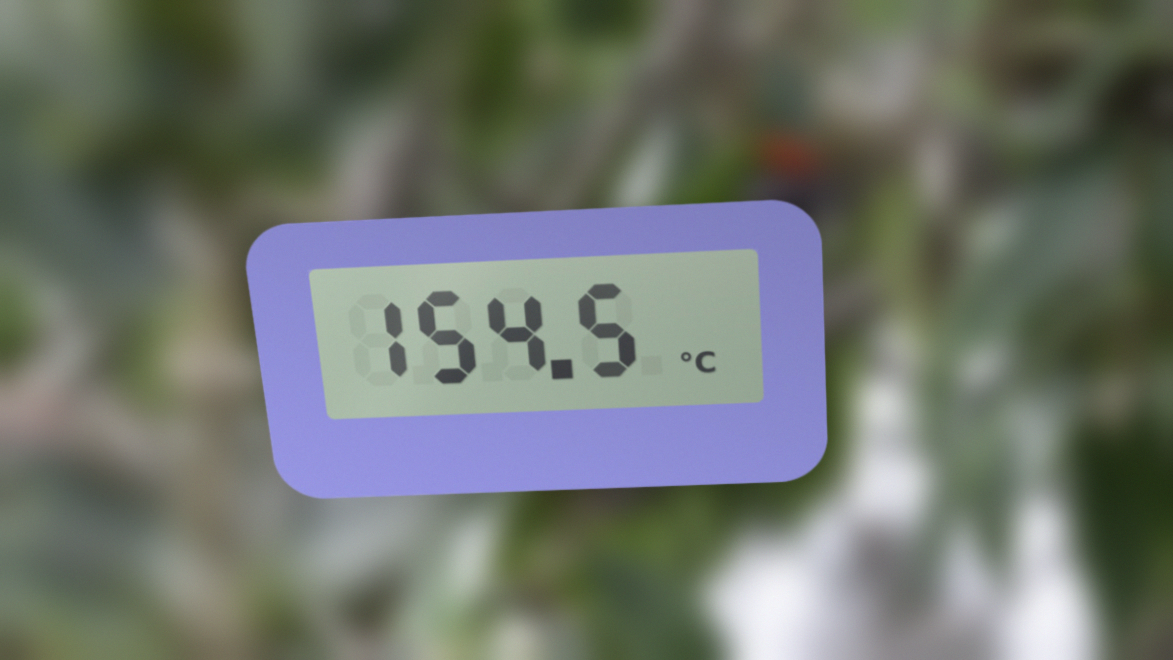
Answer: value=154.5 unit=°C
